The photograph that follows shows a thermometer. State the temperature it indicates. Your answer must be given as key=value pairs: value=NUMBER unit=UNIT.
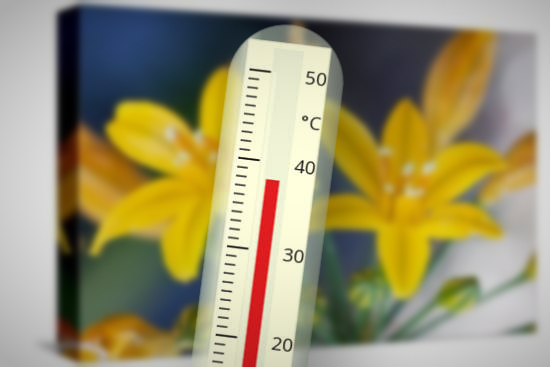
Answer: value=38 unit=°C
